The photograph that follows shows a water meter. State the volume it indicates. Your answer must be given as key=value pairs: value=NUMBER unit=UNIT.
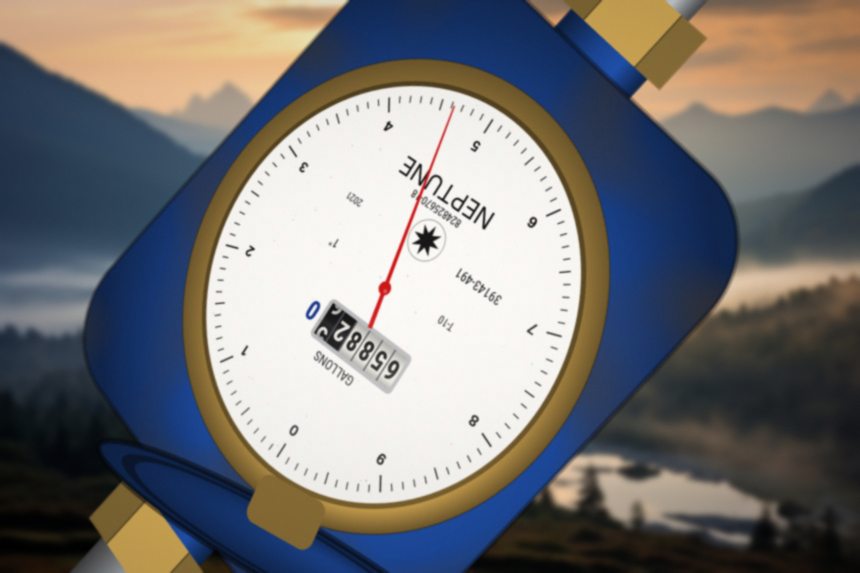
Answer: value=6588254.6 unit=gal
